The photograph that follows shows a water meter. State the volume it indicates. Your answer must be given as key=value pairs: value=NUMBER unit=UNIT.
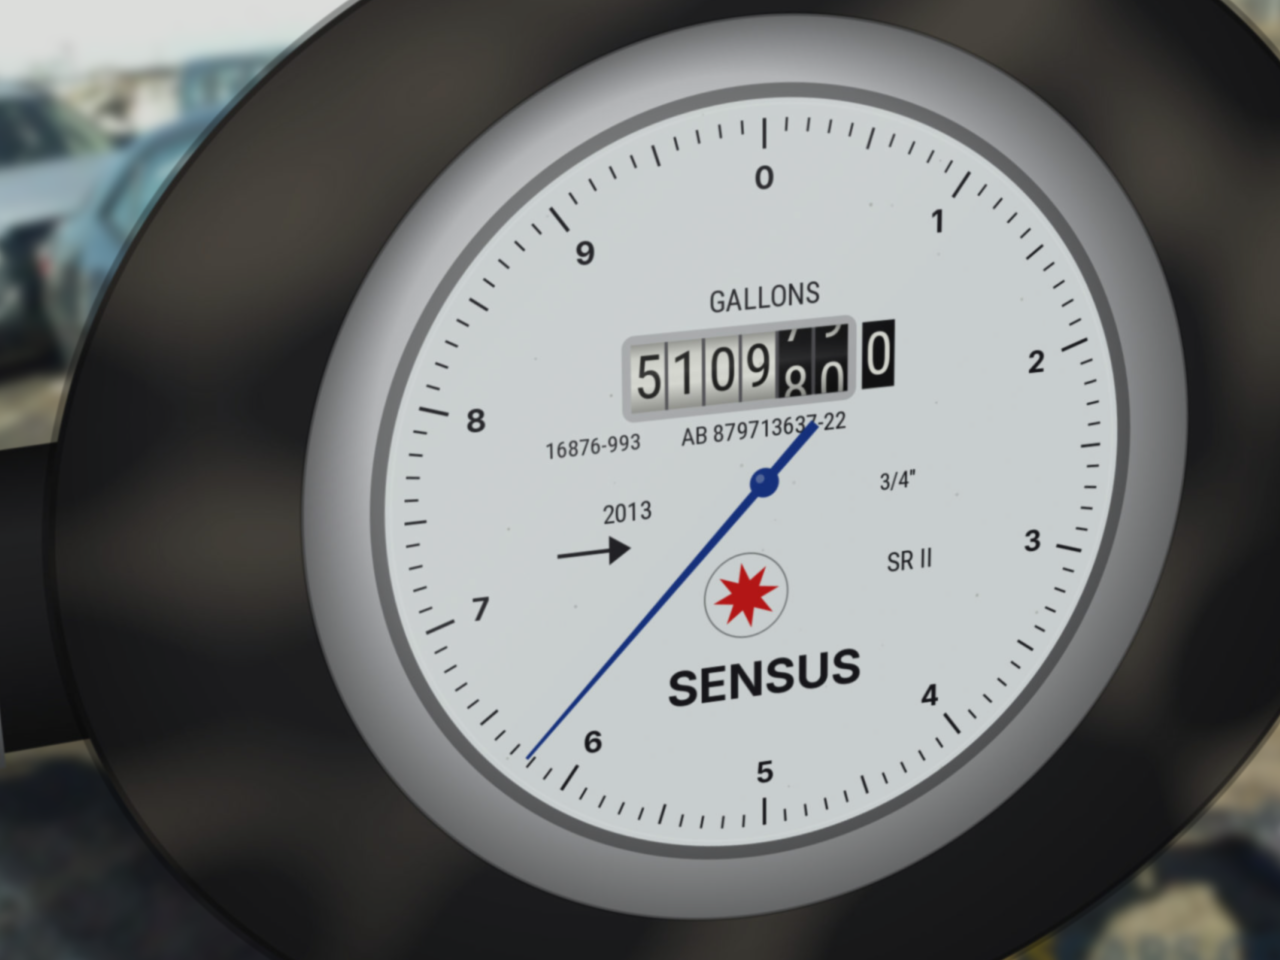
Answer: value=5109796.2 unit=gal
